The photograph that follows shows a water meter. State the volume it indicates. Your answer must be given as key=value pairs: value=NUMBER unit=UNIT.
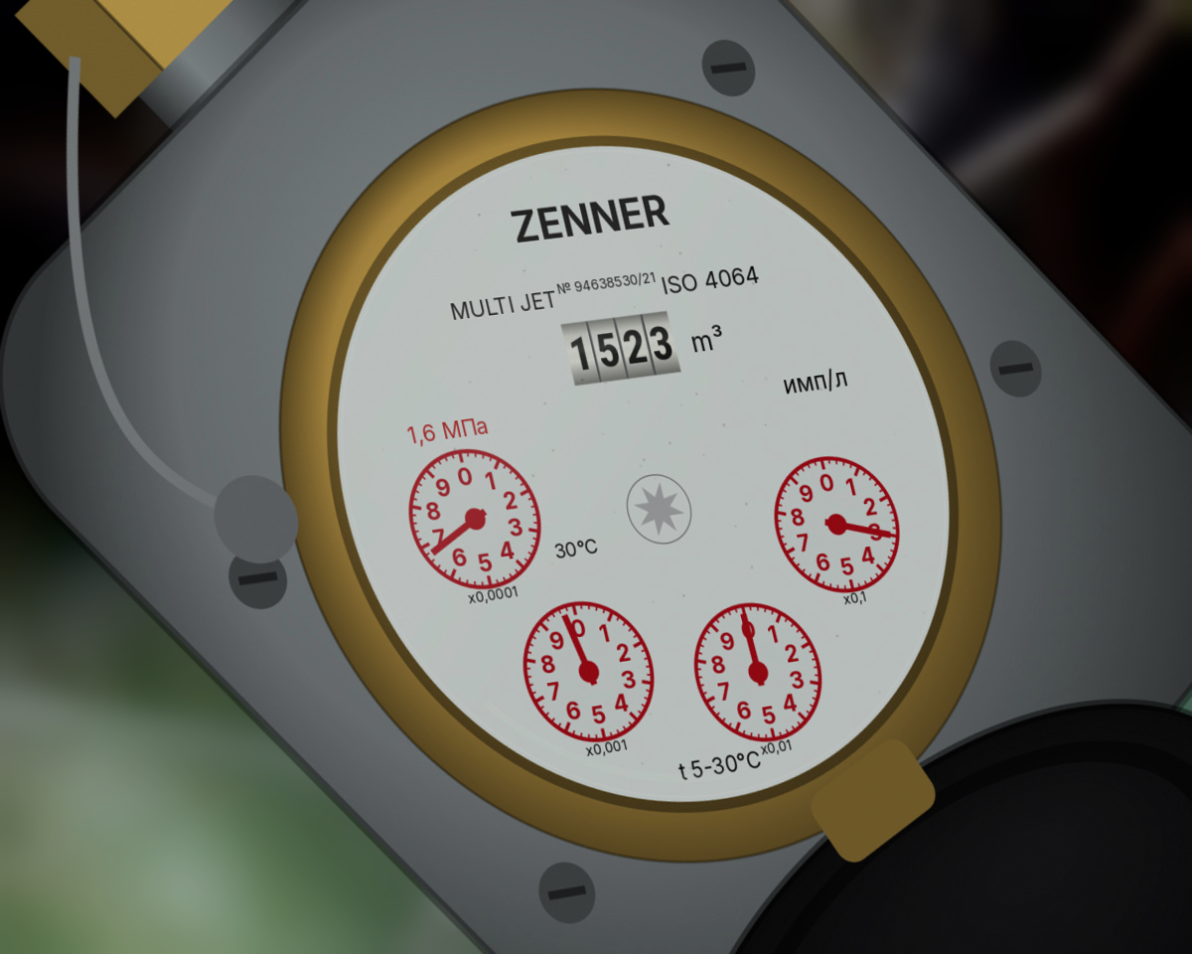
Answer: value=1523.2996 unit=m³
